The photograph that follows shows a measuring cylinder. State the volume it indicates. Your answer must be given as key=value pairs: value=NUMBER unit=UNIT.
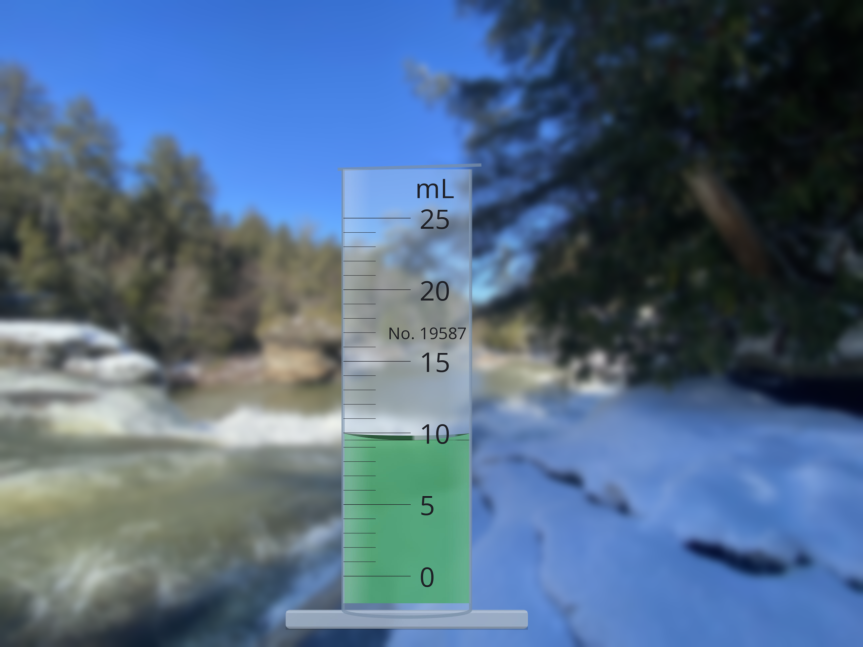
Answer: value=9.5 unit=mL
